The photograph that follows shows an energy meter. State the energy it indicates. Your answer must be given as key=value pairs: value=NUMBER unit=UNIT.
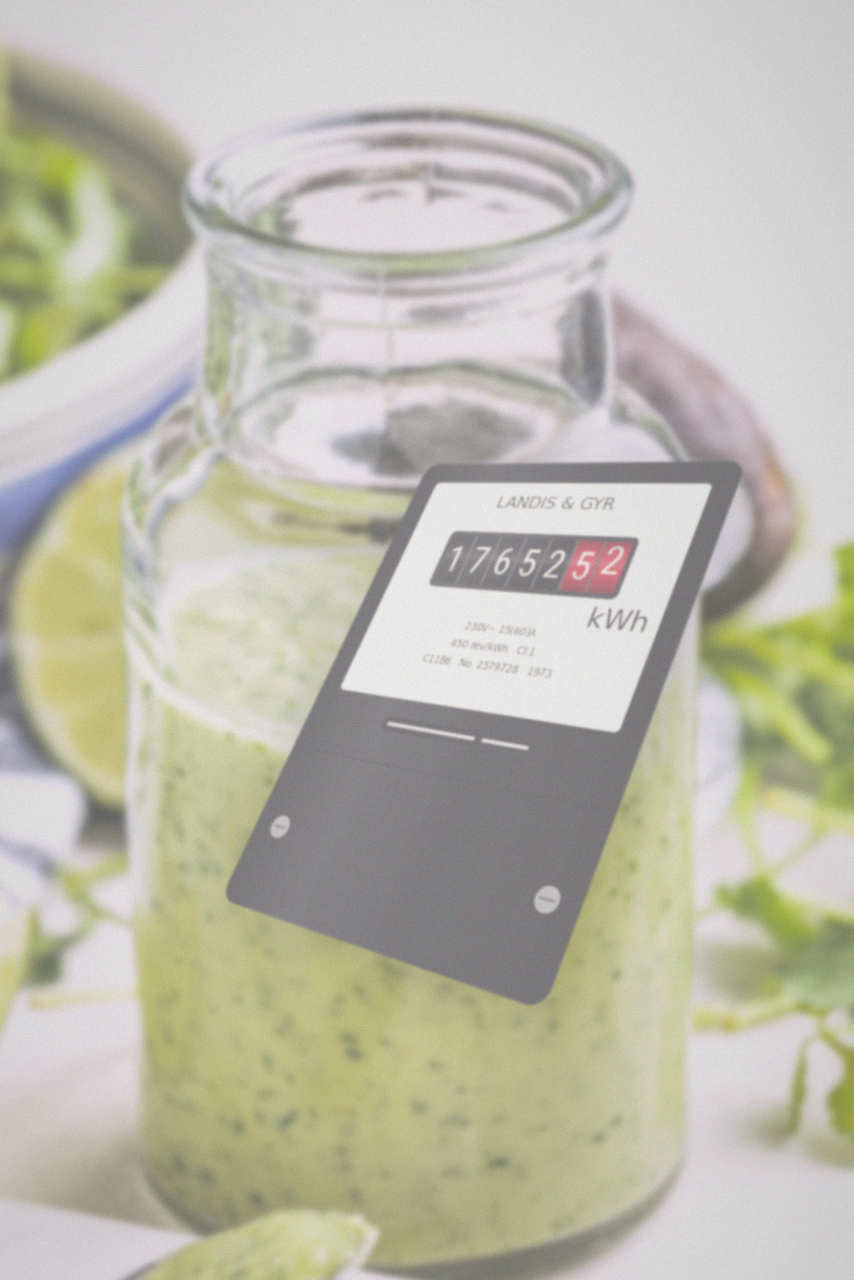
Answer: value=17652.52 unit=kWh
